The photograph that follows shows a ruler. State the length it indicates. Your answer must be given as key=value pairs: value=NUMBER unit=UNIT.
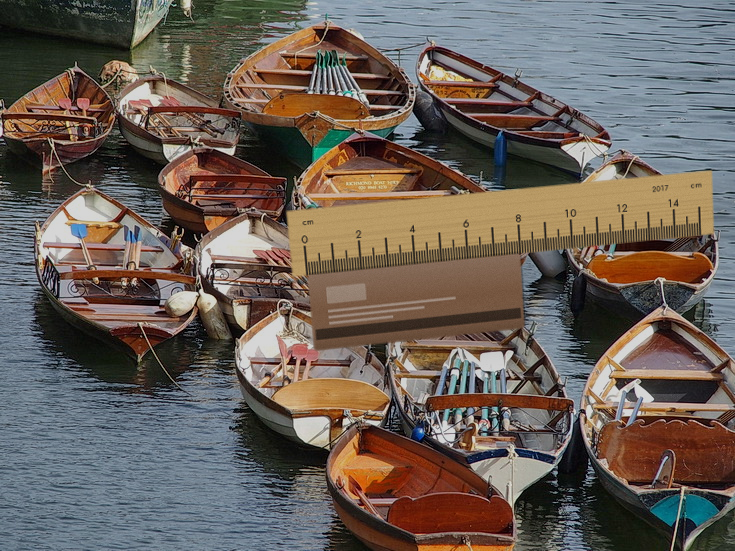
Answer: value=8 unit=cm
